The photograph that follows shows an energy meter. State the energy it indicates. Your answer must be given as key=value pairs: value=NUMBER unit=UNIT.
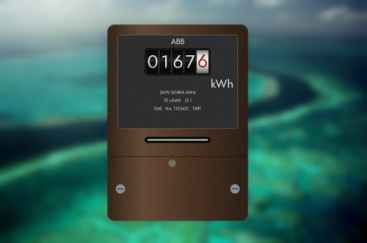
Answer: value=167.6 unit=kWh
